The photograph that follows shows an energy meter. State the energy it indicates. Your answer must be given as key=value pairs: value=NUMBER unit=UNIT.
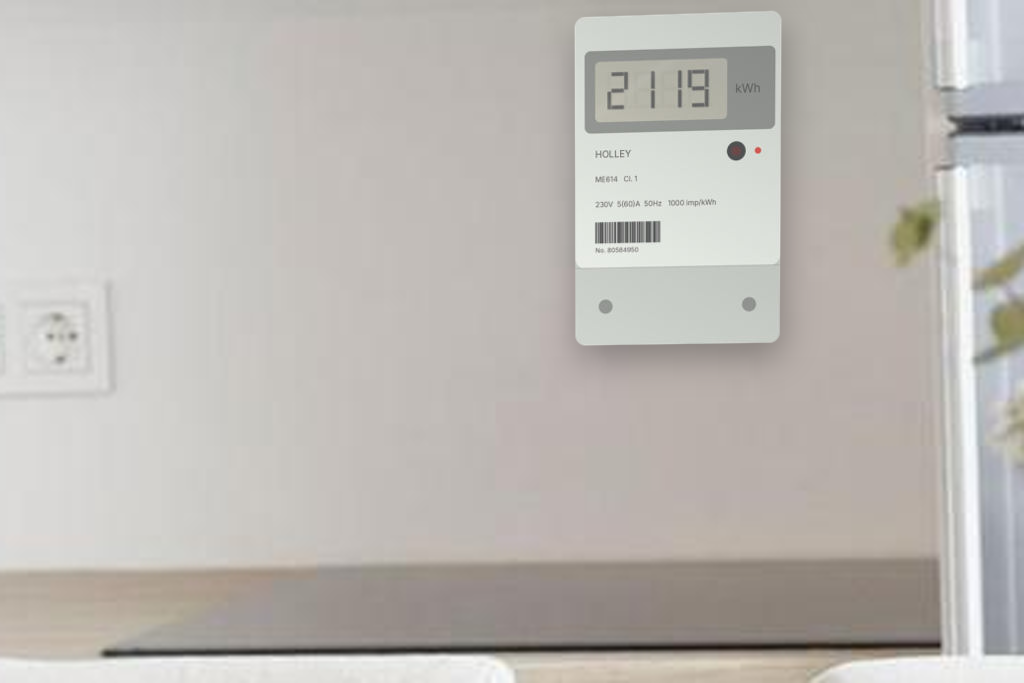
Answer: value=2119 unit=kWh
